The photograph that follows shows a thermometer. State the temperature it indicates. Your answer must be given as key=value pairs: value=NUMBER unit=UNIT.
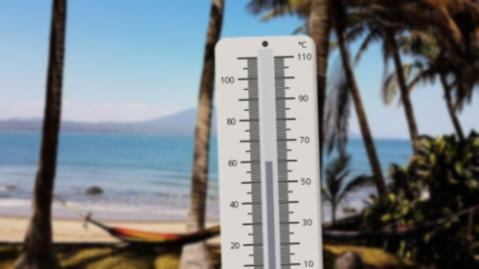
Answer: value=60 unit=°C
